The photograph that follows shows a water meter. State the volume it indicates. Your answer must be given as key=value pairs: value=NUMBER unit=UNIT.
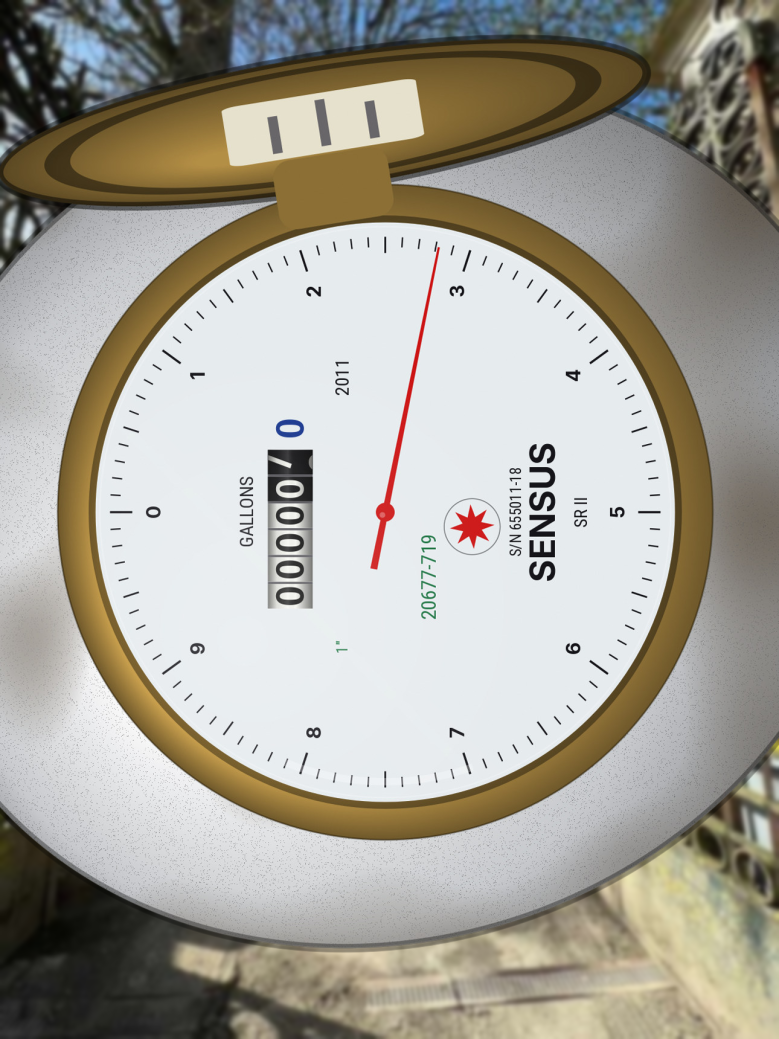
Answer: value=72.8 unit=gal
